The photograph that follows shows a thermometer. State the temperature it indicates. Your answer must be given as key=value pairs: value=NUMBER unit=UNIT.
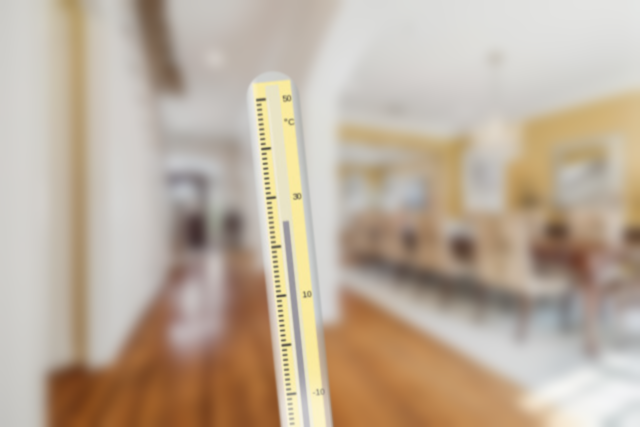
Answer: value=25 unit=°C
